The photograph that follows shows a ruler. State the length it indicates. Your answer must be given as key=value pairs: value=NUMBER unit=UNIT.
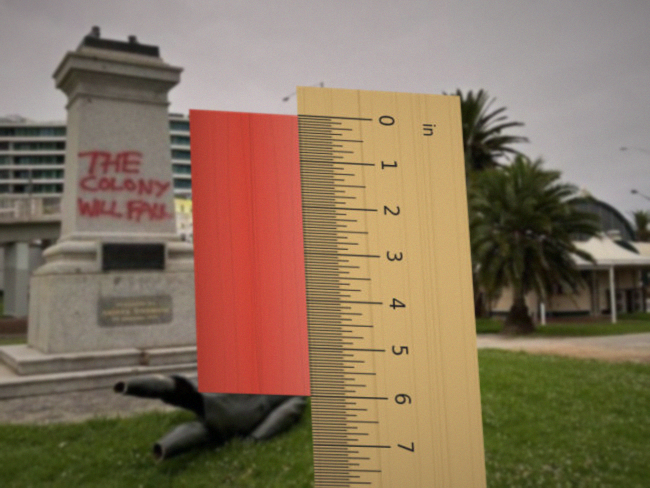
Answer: value=6 unit=in
